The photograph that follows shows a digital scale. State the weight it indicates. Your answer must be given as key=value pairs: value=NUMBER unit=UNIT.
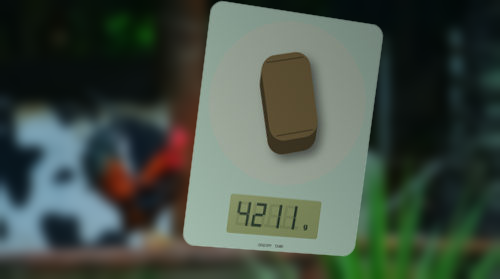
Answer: value=4211 unit=g
